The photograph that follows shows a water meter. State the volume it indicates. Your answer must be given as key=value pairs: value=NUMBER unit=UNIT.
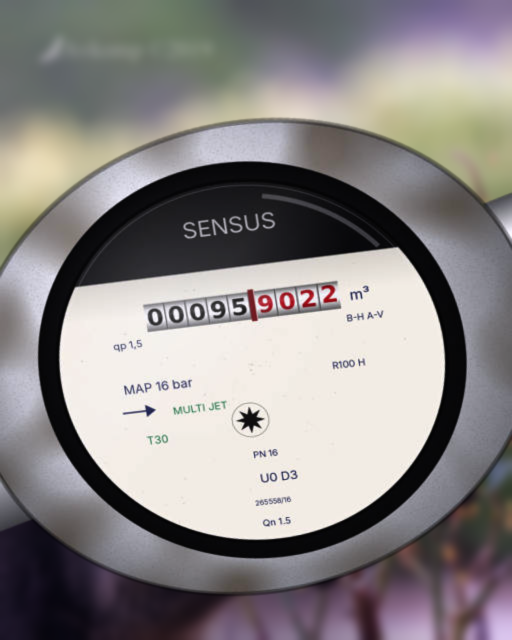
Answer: value=95.9022 unit=m³
